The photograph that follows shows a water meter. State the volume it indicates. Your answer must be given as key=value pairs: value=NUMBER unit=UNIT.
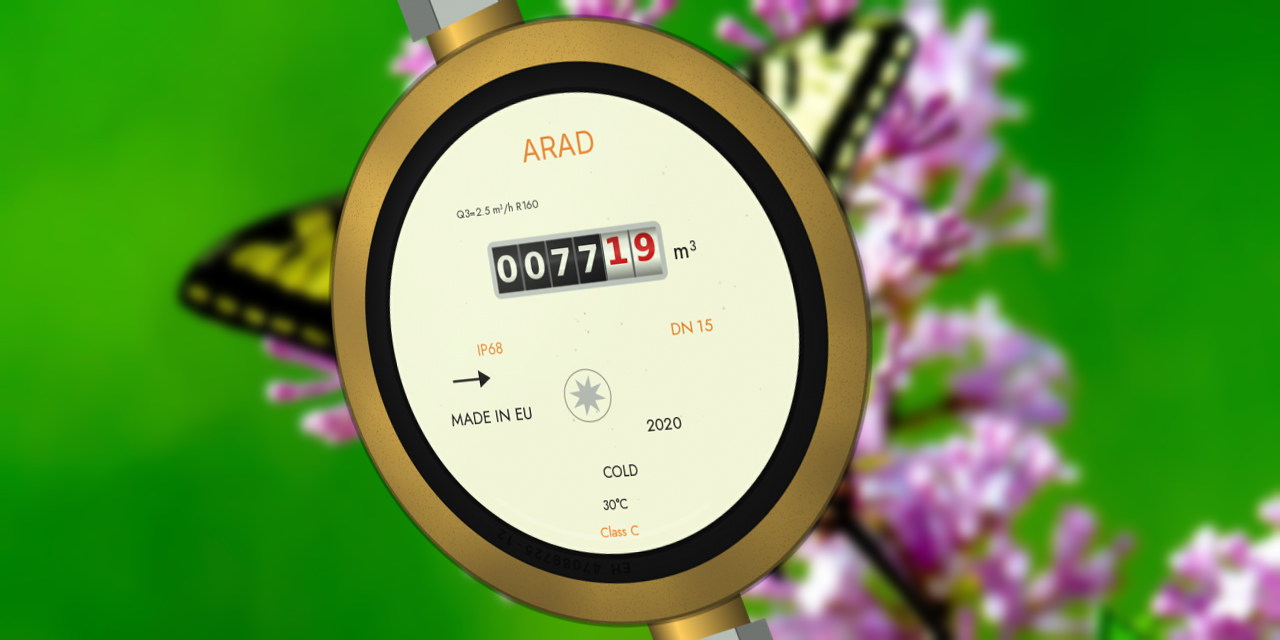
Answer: value=77.19 unit=m³
